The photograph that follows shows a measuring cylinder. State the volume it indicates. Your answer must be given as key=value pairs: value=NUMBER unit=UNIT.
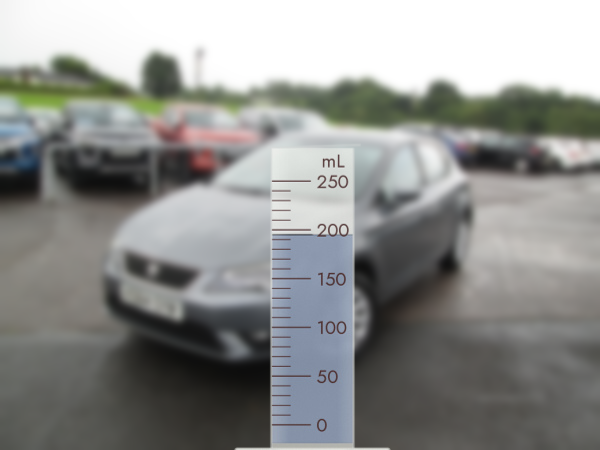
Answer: value=195 unit=mL
